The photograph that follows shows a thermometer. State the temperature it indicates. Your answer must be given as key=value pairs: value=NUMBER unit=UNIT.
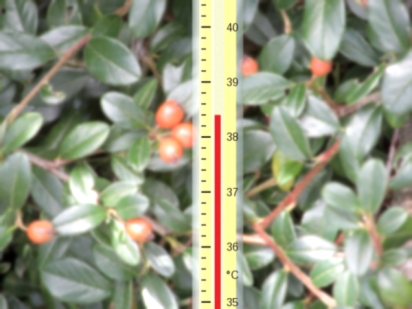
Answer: value=38.4 unit=°C
